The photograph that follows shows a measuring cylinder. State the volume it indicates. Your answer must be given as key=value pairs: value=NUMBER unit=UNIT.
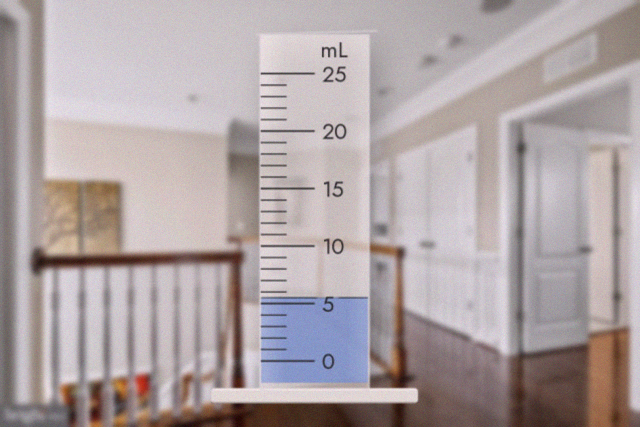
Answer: value=5.5 unit=mL
